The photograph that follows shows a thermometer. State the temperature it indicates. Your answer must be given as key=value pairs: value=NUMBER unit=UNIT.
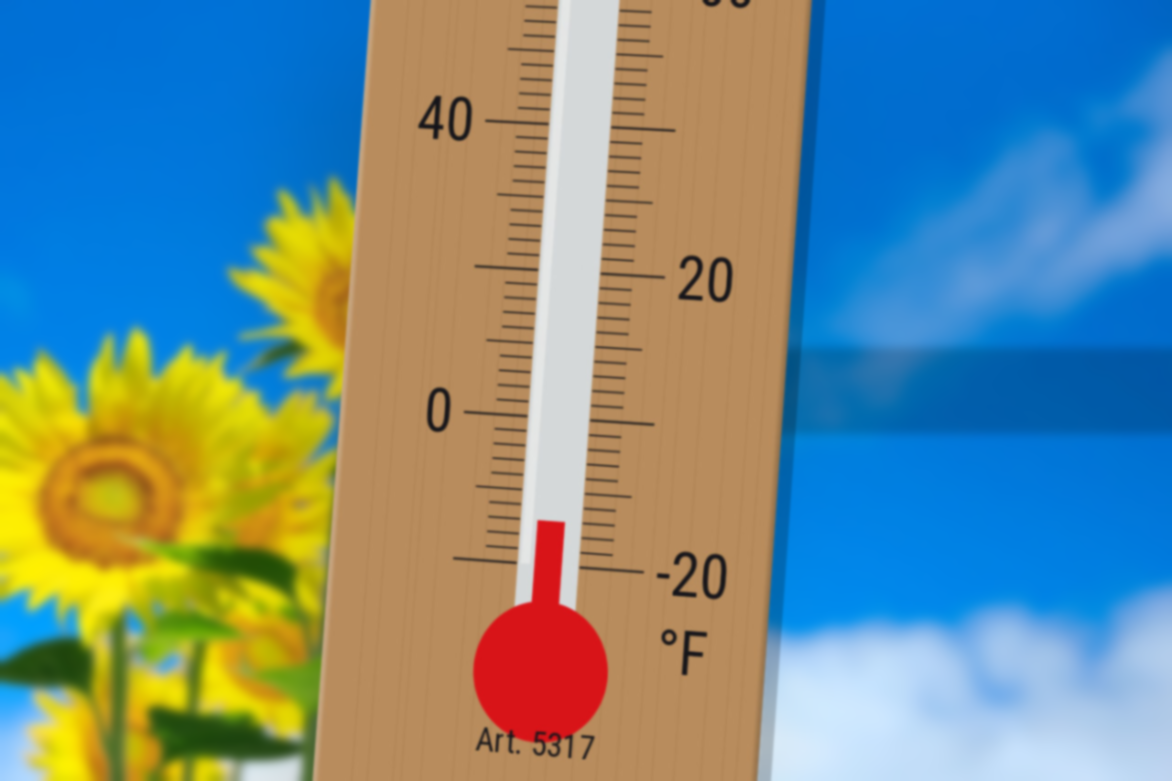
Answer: value=-14 unit=°F
